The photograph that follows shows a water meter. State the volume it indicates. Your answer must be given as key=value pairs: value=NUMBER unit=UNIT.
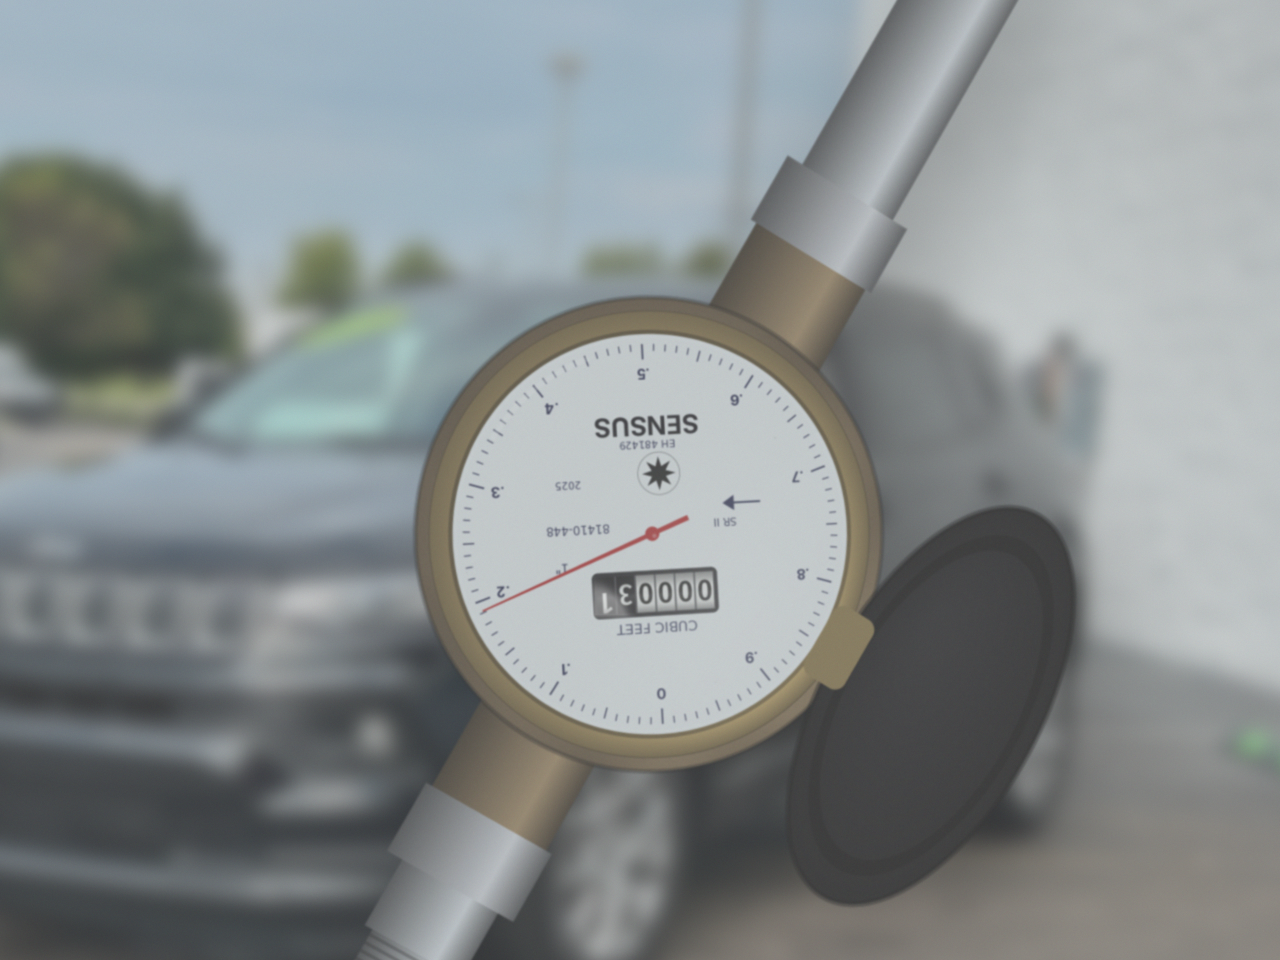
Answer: value=31.19 unit=ft³
